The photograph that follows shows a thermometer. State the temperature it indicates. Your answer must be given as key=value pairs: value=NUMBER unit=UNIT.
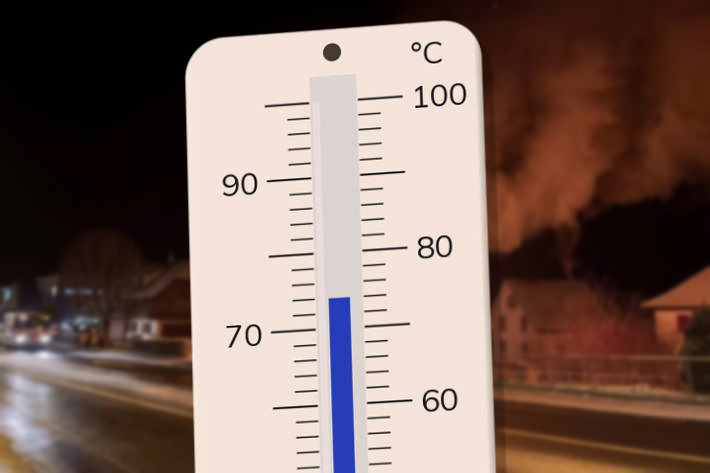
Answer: value=74 unit=°C
